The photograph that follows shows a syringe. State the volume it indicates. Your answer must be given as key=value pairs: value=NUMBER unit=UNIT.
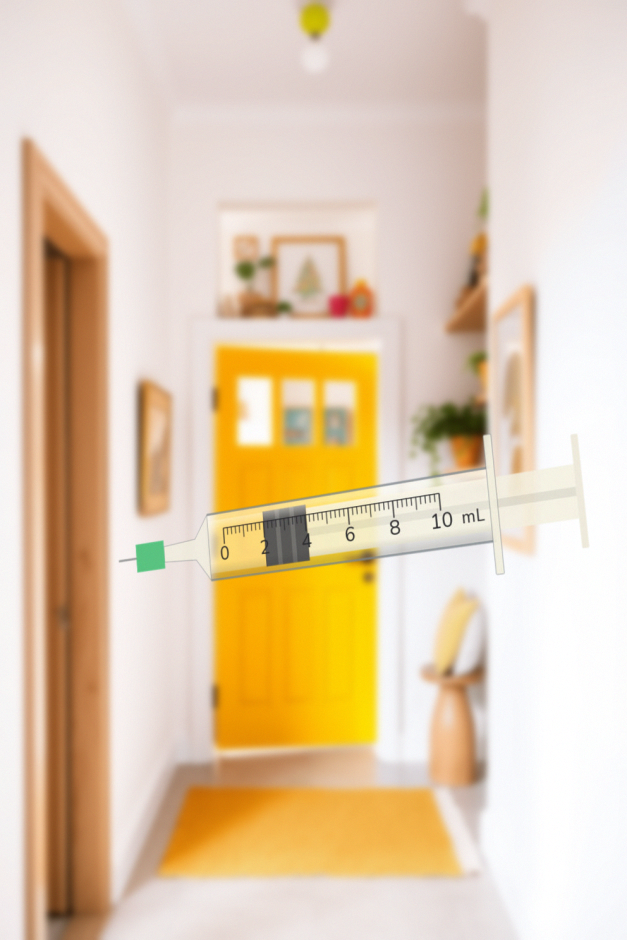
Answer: value=2 unit=mL
